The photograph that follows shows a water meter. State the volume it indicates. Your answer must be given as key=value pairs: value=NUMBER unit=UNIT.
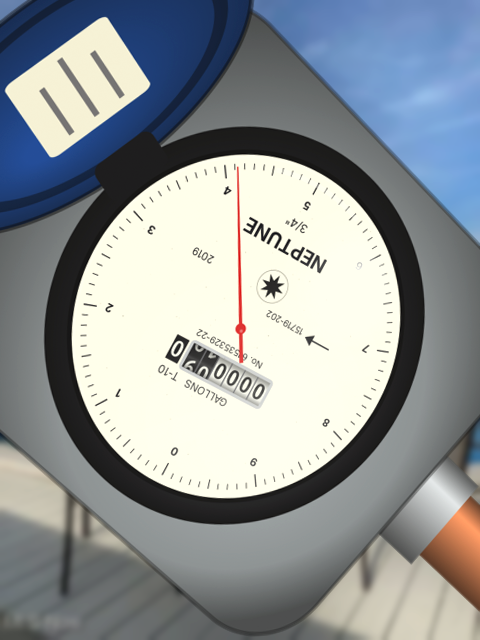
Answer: value=94.1 unit=gal
